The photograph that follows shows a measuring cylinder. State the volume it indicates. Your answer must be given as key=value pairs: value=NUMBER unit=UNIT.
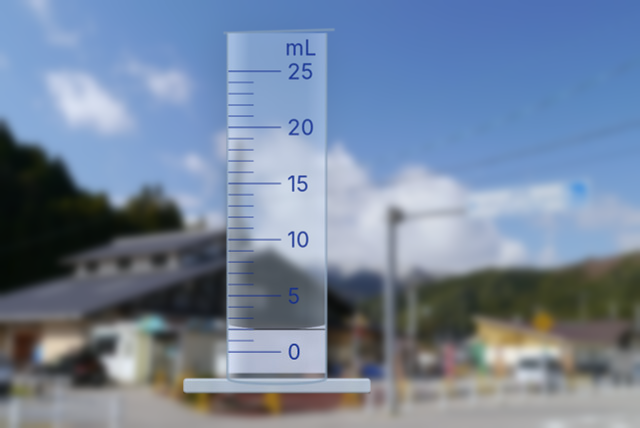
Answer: value=2 unit=mL
